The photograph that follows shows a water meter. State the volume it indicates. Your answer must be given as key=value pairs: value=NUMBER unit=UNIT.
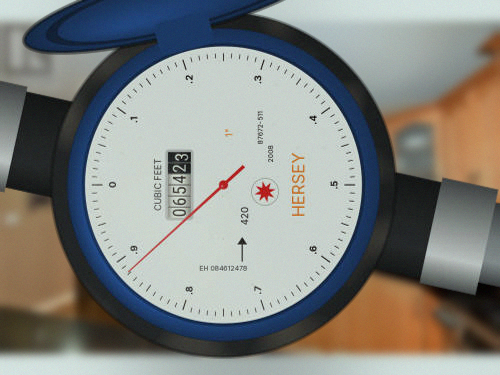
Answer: value=65422.88 unit=ft³
